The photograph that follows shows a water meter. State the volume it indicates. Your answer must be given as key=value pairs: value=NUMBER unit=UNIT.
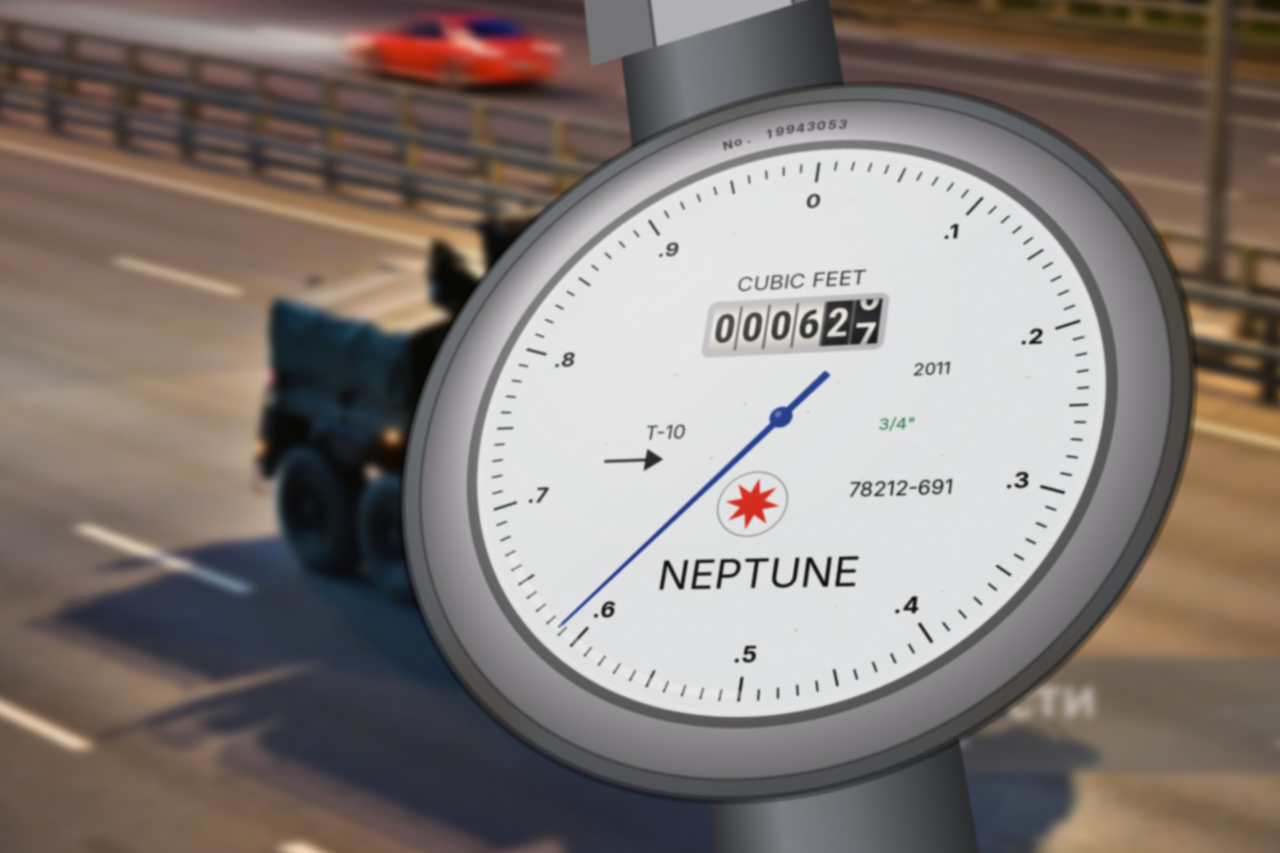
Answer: value=626.61 unit=ft³
